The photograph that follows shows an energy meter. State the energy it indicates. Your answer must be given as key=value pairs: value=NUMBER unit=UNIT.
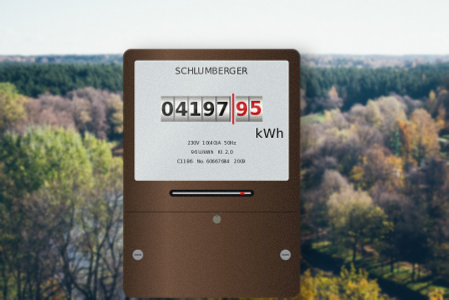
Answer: value=4197.95 unit=kWh
